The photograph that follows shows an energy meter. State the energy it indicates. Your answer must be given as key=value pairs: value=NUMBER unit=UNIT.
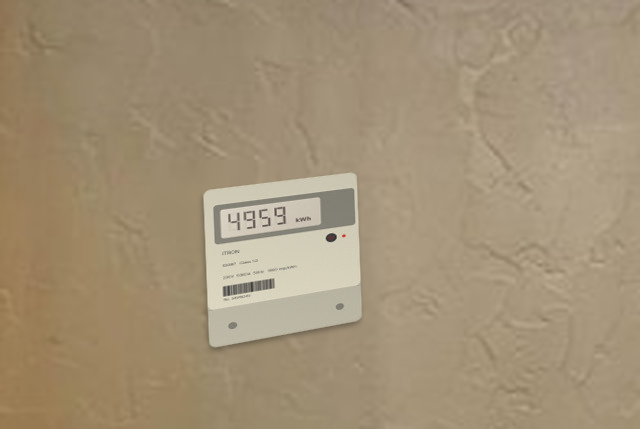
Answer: value=4959 unit=kWh
